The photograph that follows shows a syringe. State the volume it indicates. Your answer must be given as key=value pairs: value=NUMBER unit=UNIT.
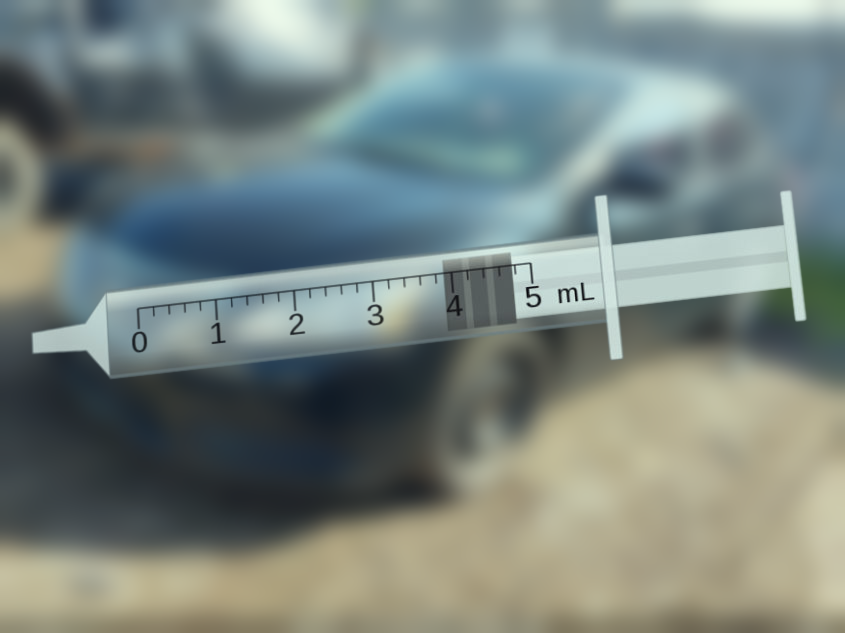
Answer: value=3.9 unit=mL
